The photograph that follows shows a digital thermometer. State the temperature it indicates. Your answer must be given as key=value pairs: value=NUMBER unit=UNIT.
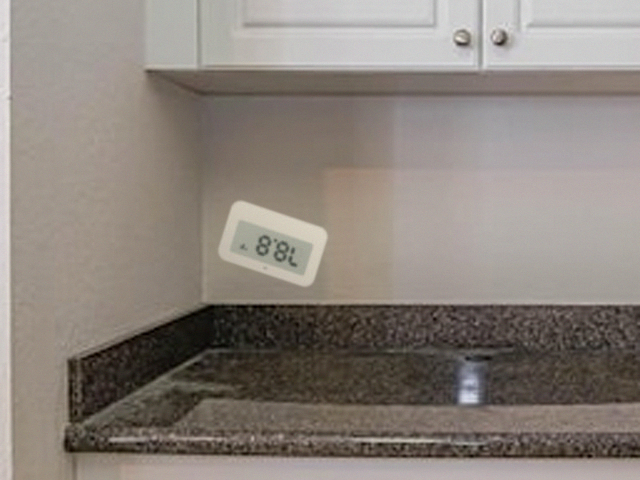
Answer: value=78.8 unit=°F
